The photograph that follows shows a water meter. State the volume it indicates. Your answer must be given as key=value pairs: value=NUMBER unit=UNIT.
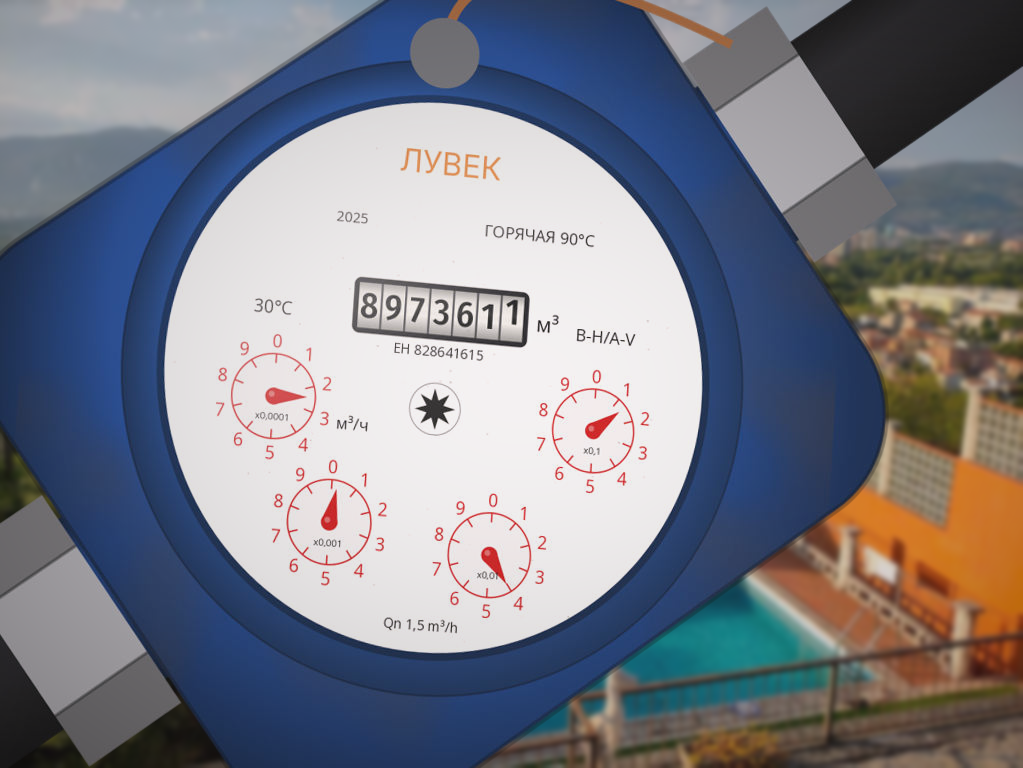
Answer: value=8973611.1402 unit=m³
